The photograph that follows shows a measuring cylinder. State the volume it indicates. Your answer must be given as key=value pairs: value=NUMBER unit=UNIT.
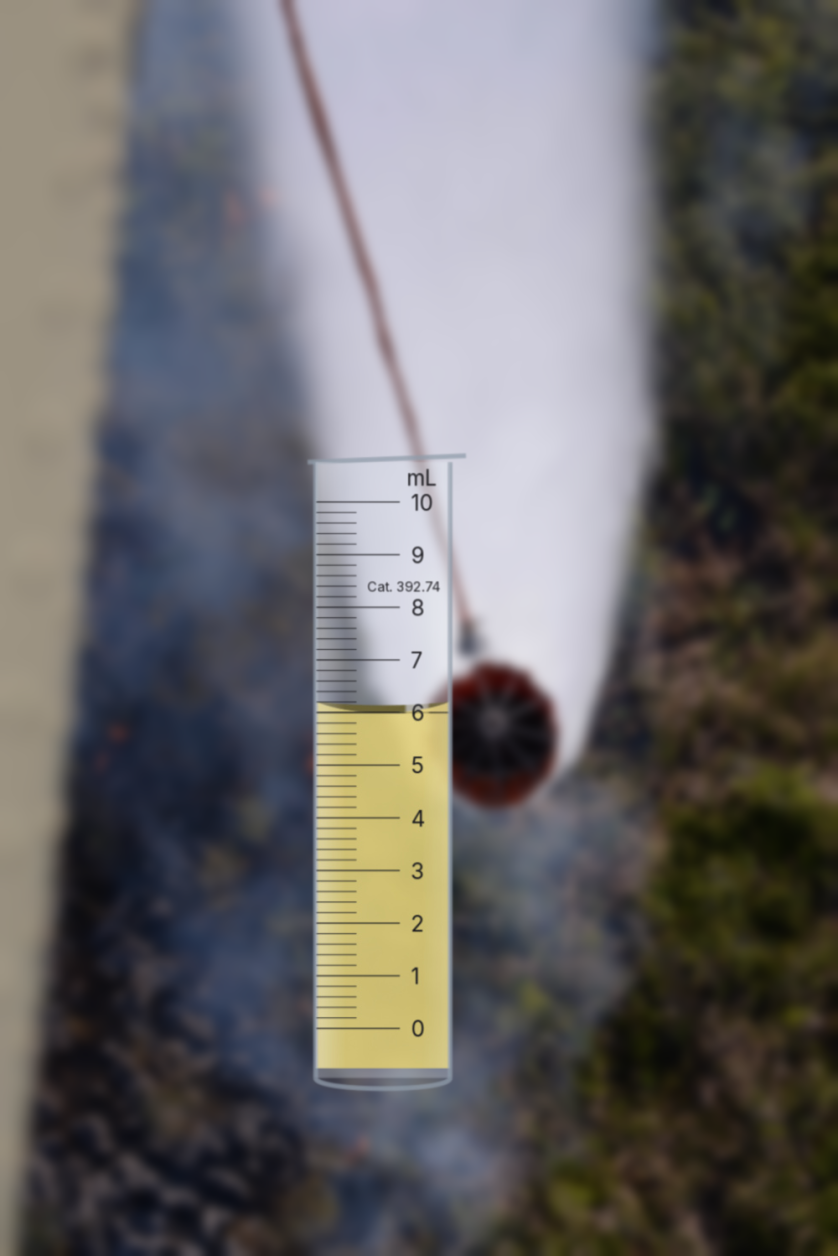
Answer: value=6 unit=mL
